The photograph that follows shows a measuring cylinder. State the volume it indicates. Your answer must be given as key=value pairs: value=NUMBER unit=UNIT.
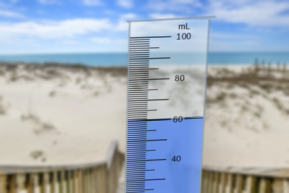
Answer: value=60 unit=mL
